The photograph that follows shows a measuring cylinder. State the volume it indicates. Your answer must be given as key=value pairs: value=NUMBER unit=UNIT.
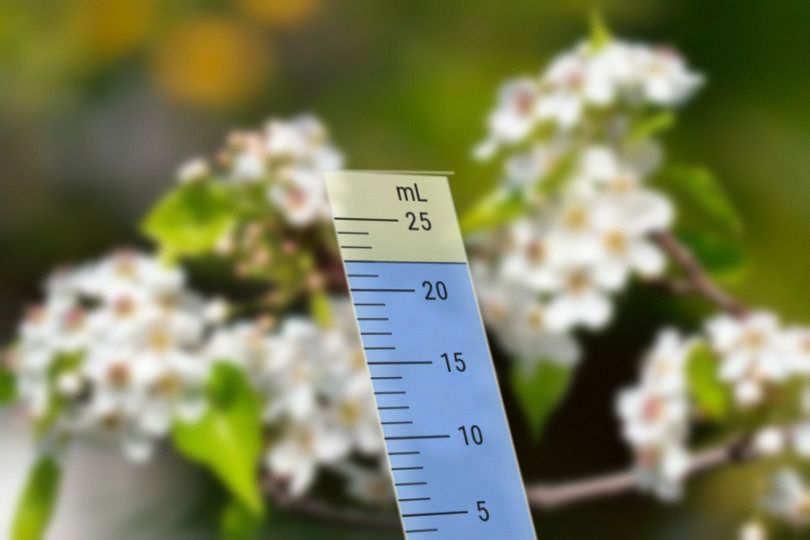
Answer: value=22 unit=mL
